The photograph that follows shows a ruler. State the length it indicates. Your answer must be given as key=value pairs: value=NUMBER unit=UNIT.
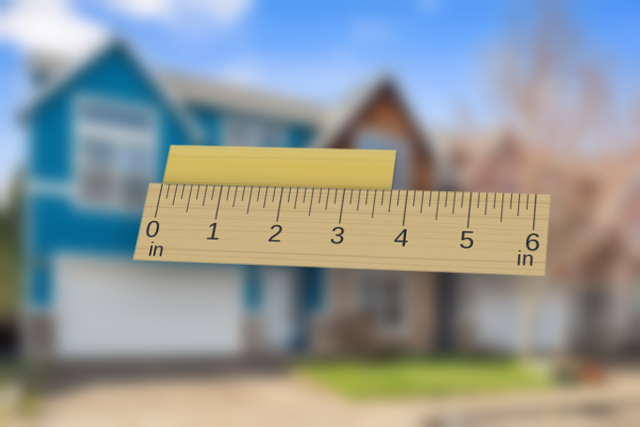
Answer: value=3.75 unit=in
